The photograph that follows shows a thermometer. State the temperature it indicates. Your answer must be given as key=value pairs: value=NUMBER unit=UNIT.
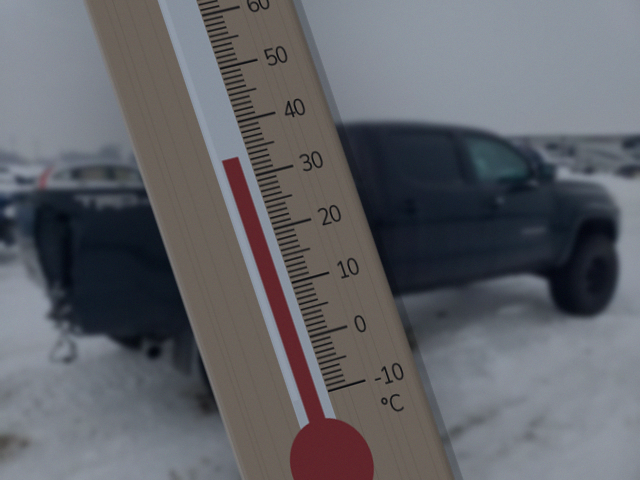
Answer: value=34 unit=°C
